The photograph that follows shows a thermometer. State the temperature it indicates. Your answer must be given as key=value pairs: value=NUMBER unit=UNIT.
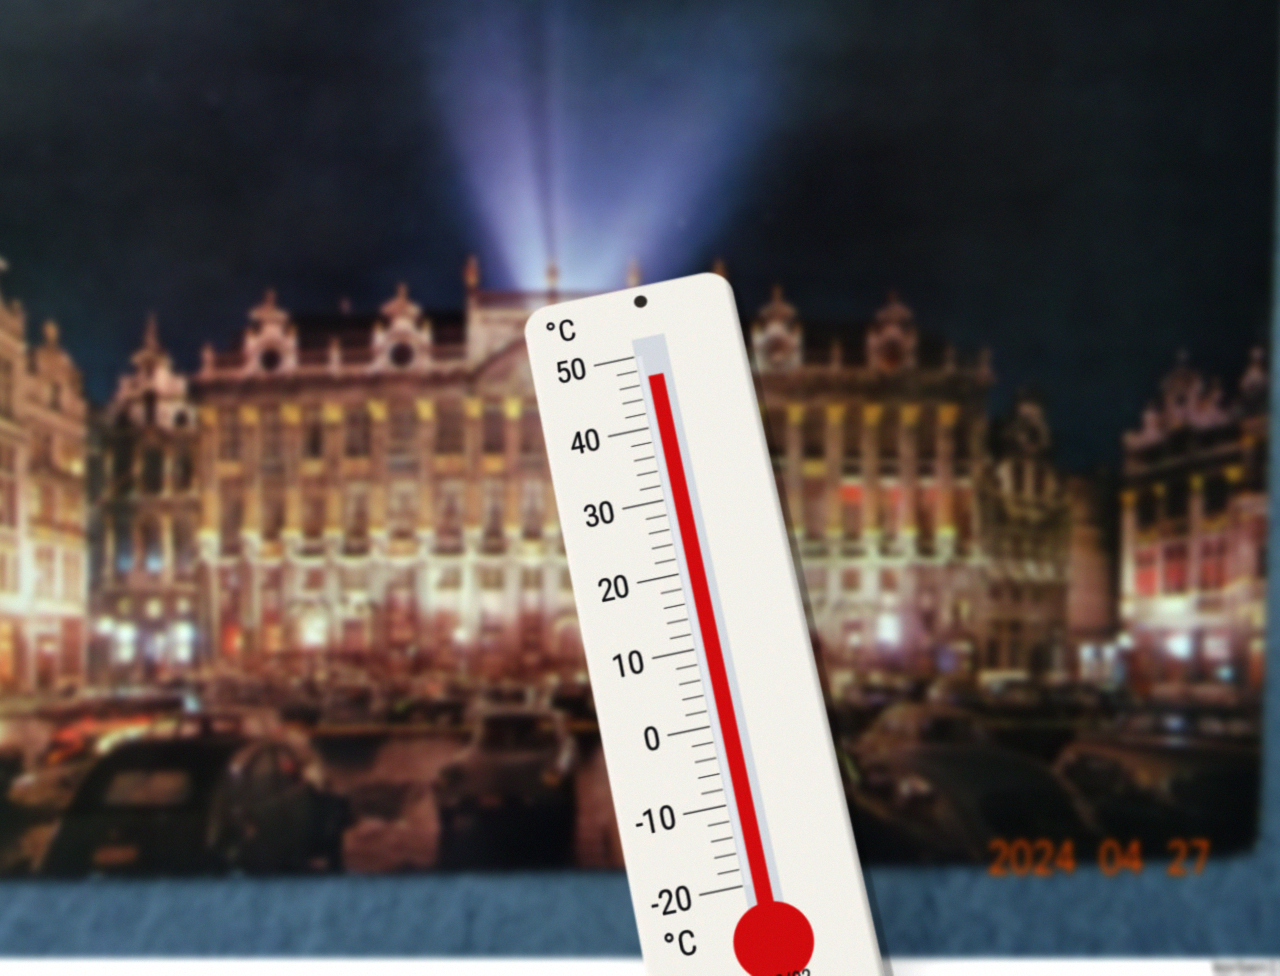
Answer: value=47 unit=°C
